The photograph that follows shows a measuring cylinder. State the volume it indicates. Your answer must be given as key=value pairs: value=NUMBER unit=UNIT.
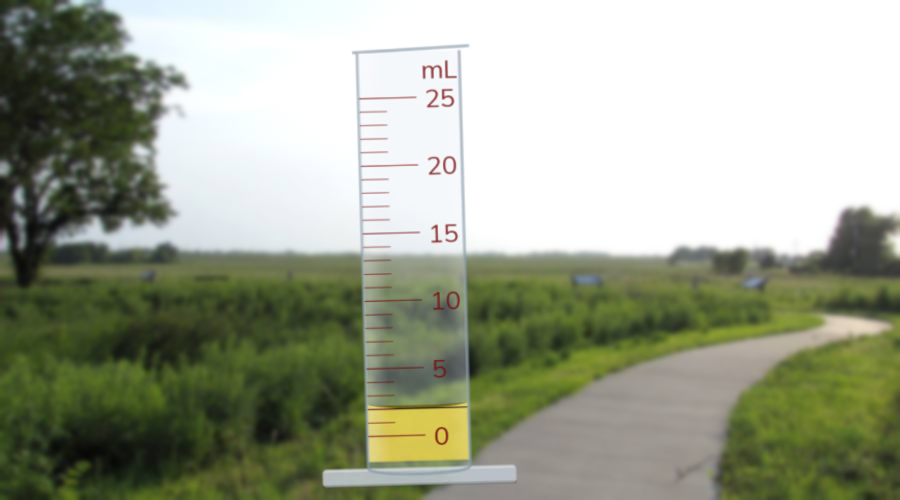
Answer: value=2 unit=mL
